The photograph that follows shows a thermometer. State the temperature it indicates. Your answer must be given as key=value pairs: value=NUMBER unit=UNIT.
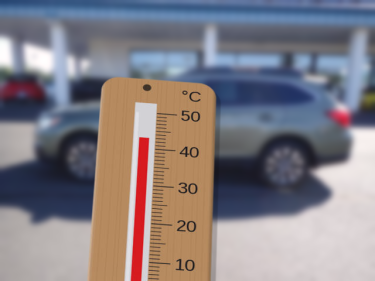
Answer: value=43 unit=°C
